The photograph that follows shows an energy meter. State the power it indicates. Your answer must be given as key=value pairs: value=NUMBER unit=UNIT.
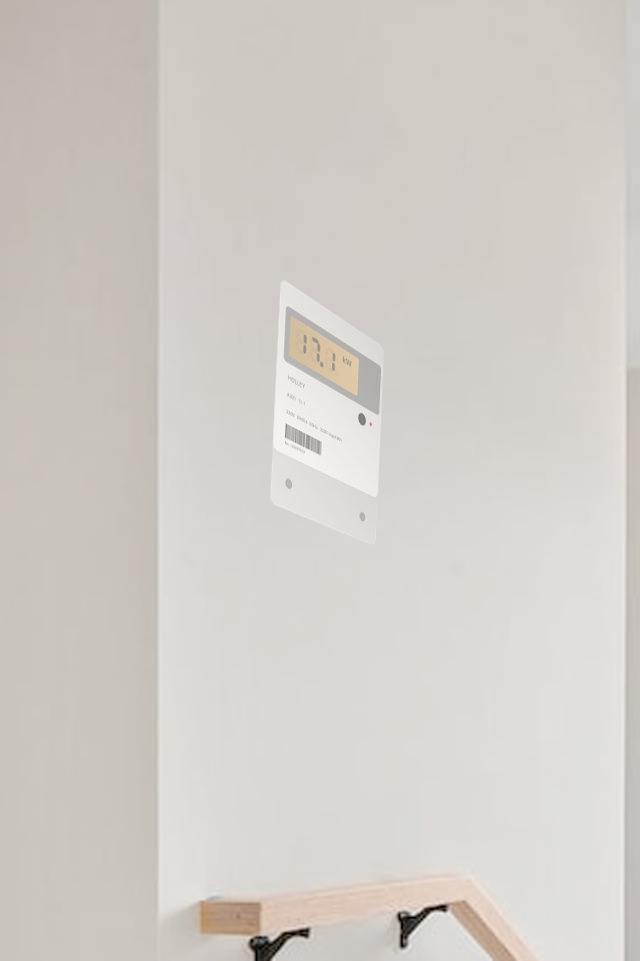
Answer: value=17.1 unit=kW
